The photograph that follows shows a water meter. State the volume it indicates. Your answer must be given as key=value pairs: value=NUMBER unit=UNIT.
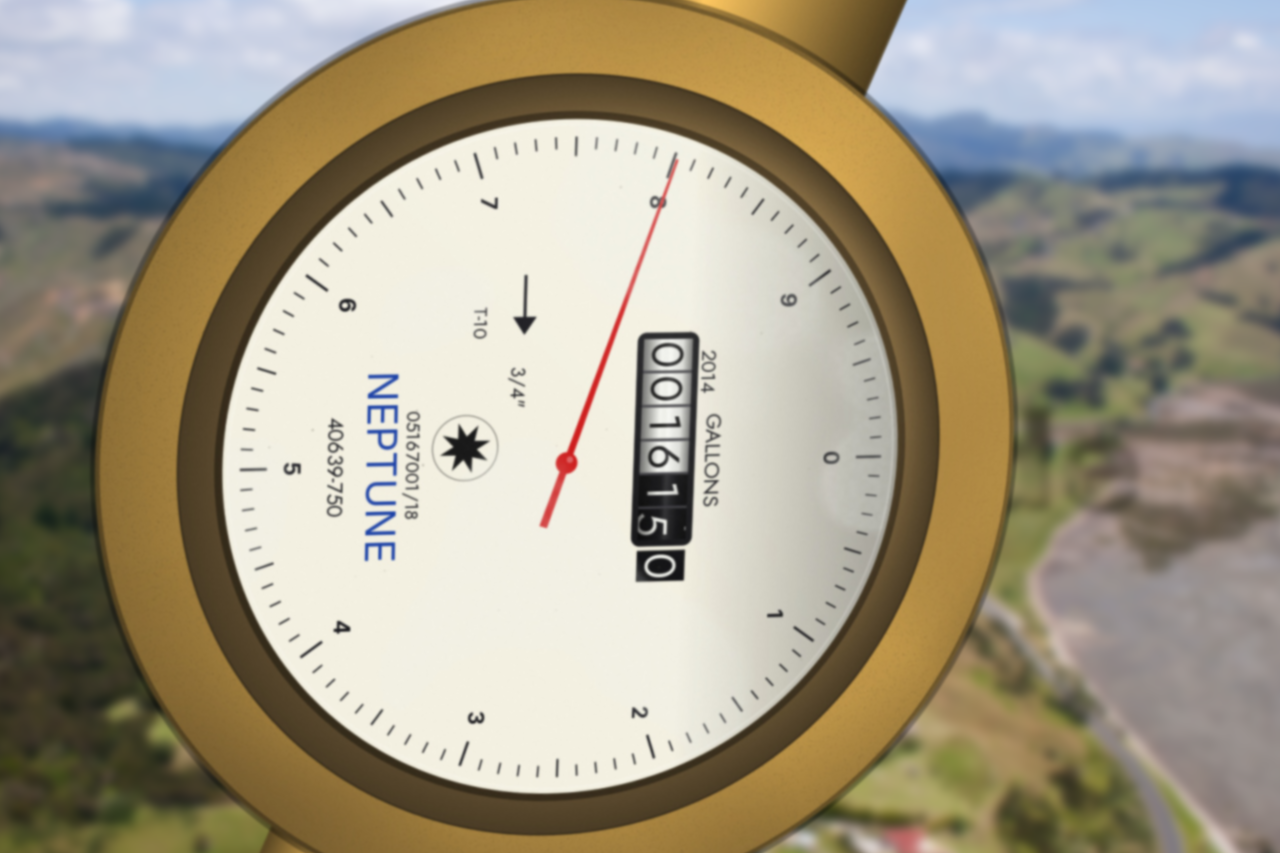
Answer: value=16148.0 unit=gal
